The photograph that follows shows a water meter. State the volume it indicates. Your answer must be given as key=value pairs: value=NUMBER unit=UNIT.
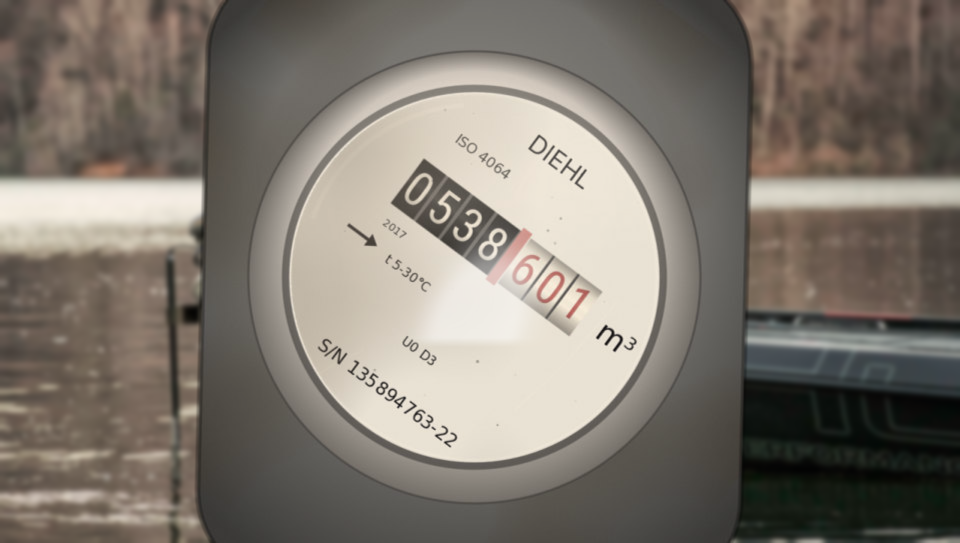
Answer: value=538.601 unit=m³
